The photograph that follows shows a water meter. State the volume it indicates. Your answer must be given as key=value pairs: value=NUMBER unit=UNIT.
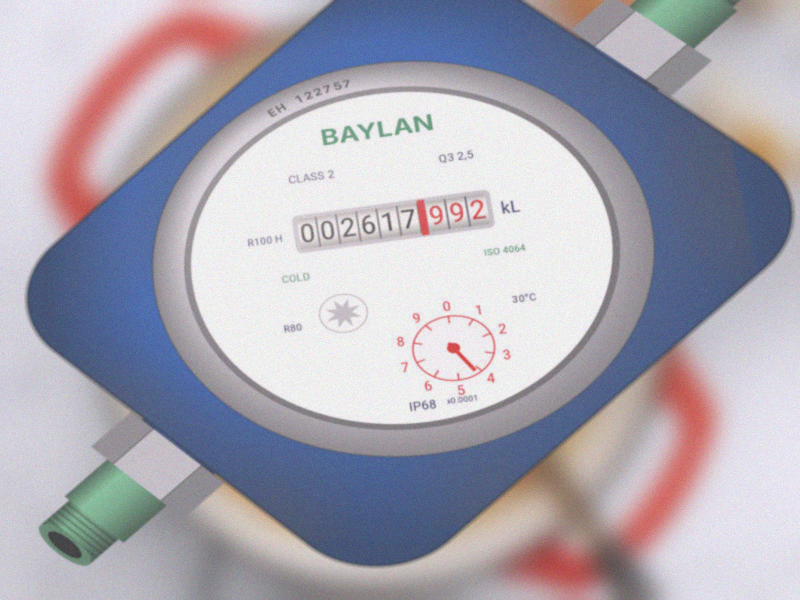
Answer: value=2617.9924 unit=kL
